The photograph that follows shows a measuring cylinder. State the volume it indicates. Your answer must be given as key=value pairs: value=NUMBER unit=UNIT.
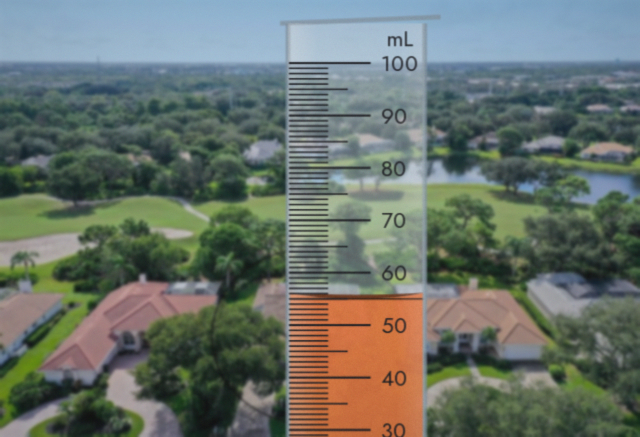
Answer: value=55 unit=mL
